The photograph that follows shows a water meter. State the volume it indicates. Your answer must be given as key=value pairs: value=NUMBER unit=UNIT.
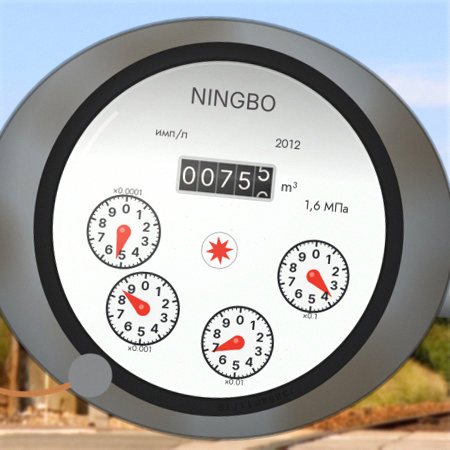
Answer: value=755.3685 unit=m³
